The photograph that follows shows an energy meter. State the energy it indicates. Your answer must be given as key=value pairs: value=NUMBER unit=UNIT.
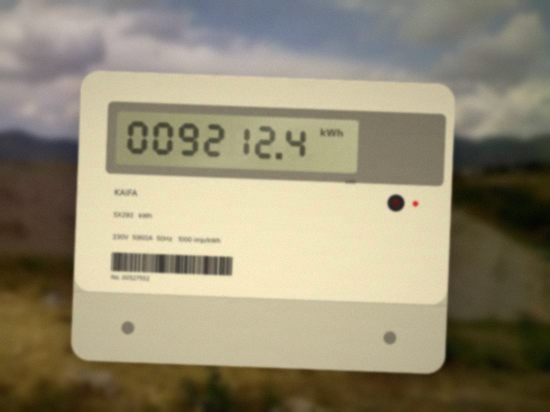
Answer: value=9212.4 unit=kWh
